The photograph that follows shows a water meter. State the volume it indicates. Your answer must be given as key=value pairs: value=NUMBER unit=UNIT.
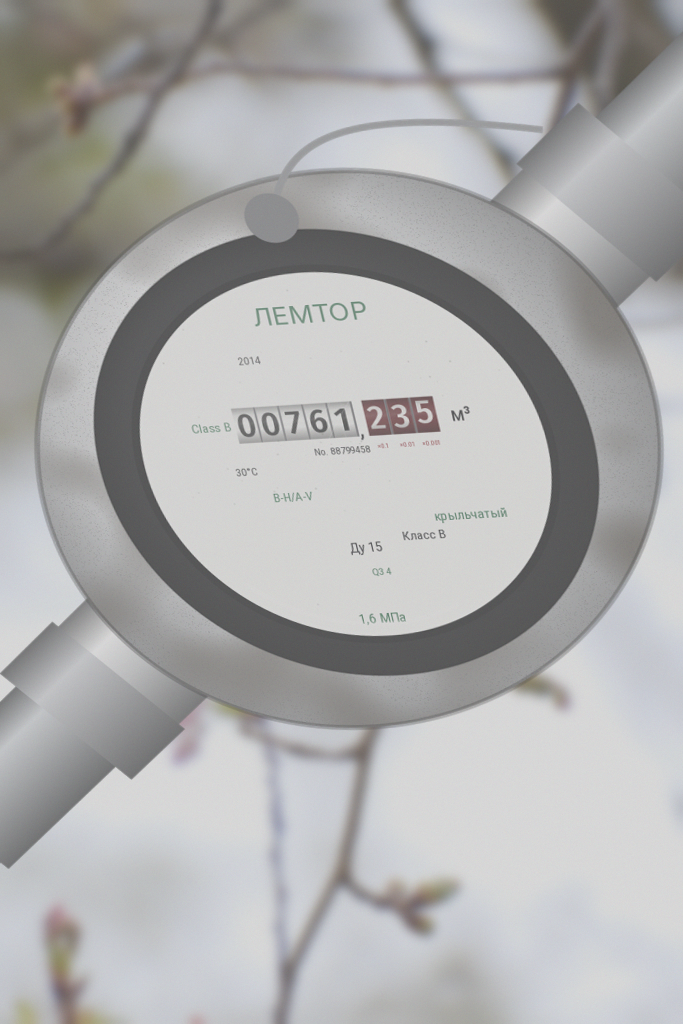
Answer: value=761.235 unit=m³
